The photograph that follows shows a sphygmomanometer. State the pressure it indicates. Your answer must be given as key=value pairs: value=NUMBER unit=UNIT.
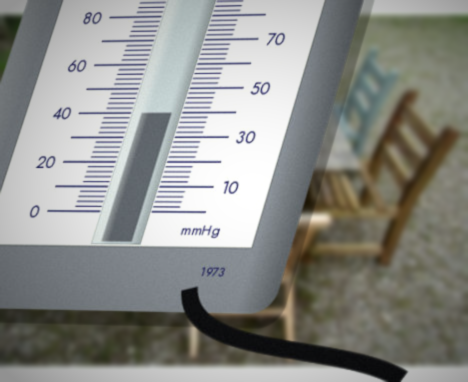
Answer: value=40 unit=mmHg
